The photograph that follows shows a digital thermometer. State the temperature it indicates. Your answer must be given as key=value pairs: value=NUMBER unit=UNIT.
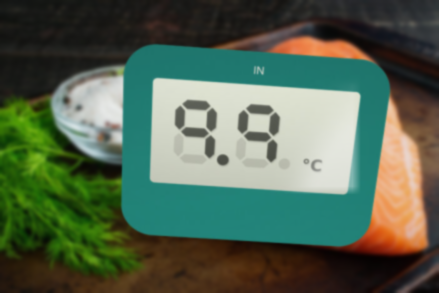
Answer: value=9.9 unit=°C
